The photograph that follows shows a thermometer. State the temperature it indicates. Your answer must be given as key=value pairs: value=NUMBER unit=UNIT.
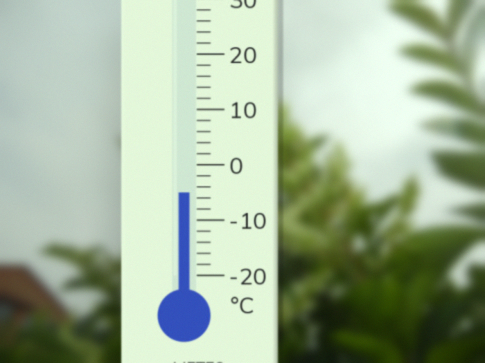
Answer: value=-5 unit=°C
